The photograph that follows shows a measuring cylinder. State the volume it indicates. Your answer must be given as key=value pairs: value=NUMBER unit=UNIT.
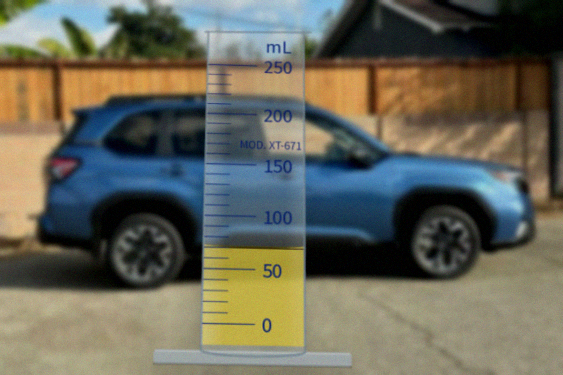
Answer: value=70 unit=mL
